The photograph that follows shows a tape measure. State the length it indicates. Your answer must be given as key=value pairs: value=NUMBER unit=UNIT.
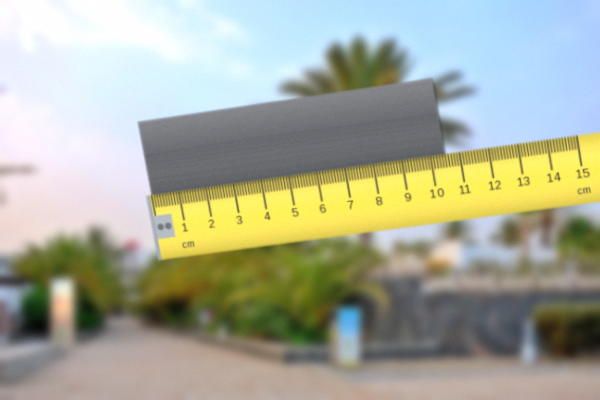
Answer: value=10.5 unit=cm
